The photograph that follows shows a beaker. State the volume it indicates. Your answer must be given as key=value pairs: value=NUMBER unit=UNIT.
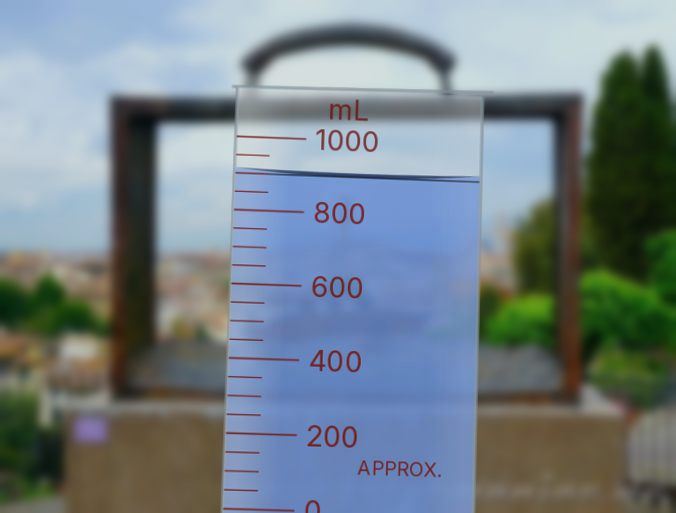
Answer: value=900 unit=mL
